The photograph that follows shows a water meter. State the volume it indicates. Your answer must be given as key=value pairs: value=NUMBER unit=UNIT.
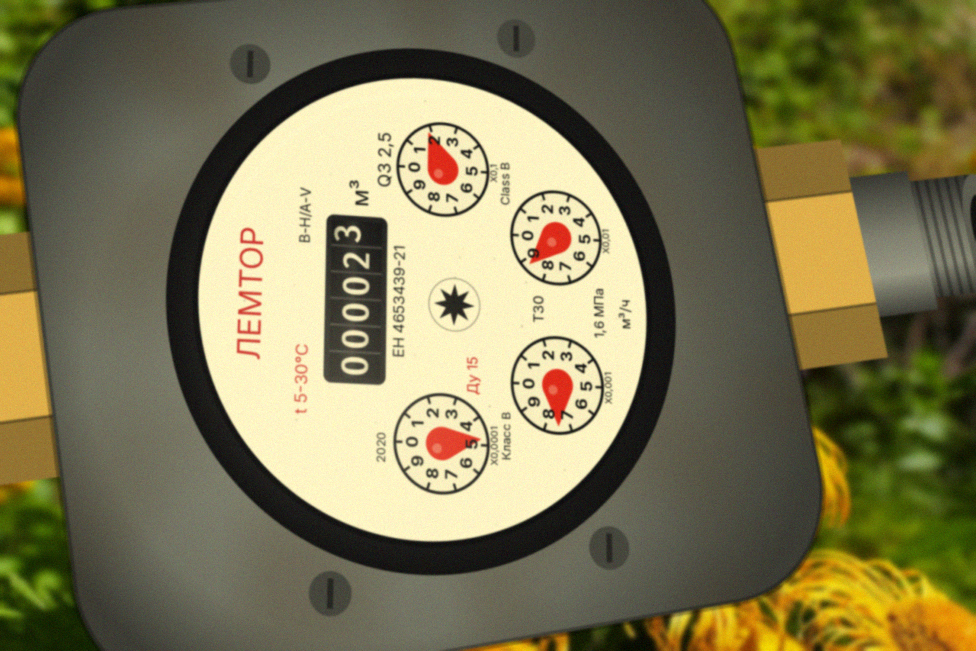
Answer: value=23.1874 unit=m³
